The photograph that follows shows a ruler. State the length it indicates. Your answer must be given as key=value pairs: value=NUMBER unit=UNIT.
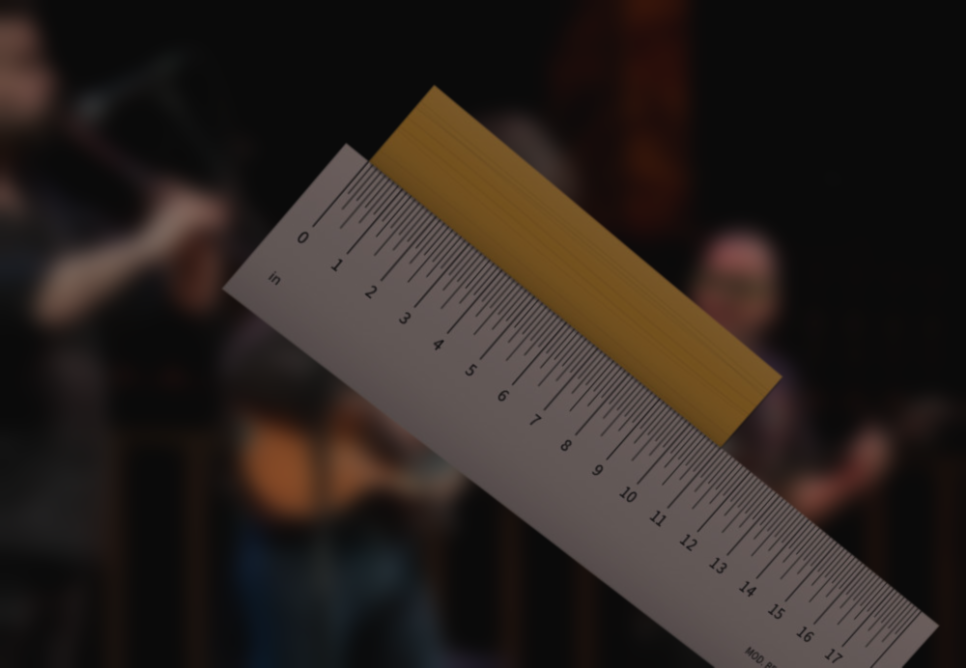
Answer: value=11 unit=in
